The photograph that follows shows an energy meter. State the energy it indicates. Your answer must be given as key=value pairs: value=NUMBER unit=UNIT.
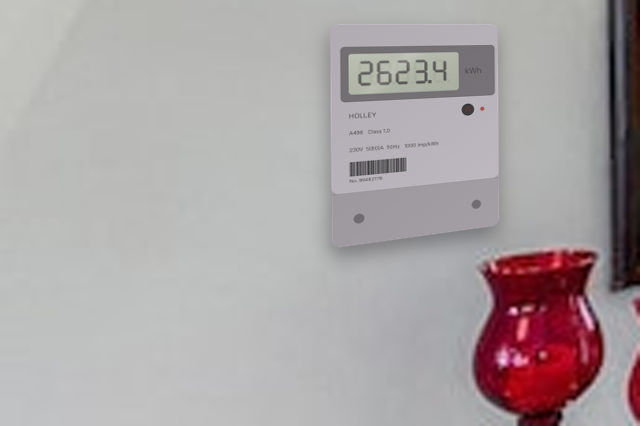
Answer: value=2623.4 unit=kWh
